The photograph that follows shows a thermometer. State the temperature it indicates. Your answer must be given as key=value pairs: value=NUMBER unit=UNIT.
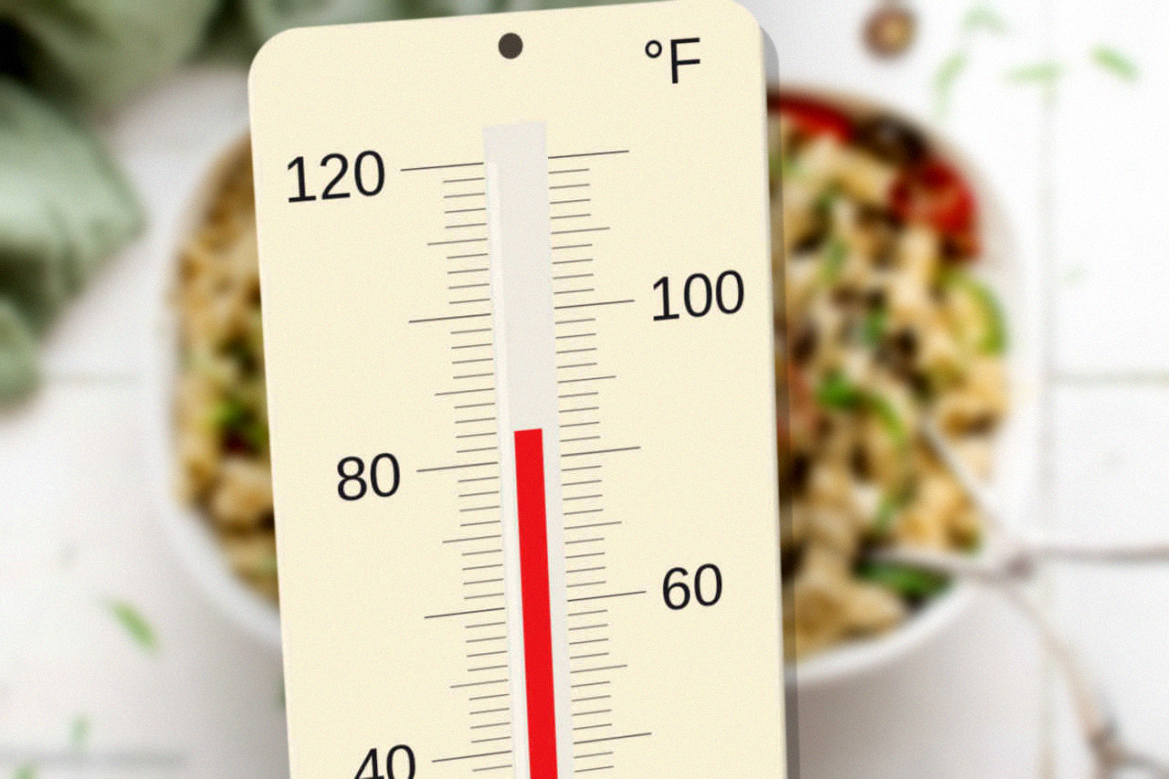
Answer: value=84 unit=°F
